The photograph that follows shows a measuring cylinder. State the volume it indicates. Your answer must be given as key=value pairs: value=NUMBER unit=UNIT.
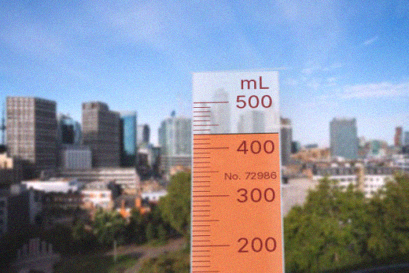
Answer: value=430 unit=mL
